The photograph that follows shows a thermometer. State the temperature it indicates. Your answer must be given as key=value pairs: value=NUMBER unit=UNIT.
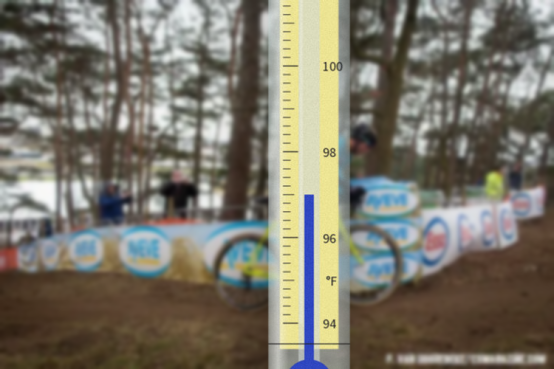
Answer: value=97 unit=°F
